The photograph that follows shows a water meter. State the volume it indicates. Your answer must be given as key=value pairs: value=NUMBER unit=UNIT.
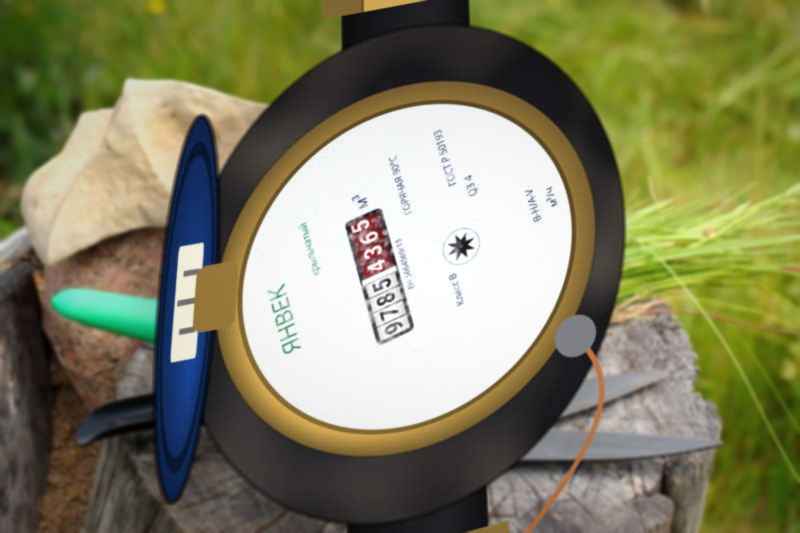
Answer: value=9785.4365 unit=m³
